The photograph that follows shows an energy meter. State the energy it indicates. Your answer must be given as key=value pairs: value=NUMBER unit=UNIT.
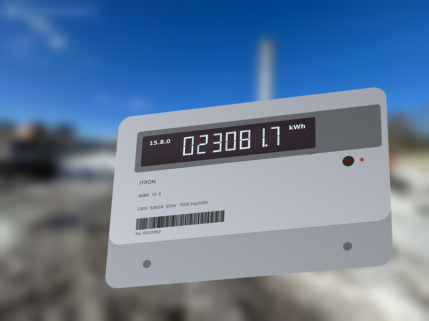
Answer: value=23081.7 unit=kWh
